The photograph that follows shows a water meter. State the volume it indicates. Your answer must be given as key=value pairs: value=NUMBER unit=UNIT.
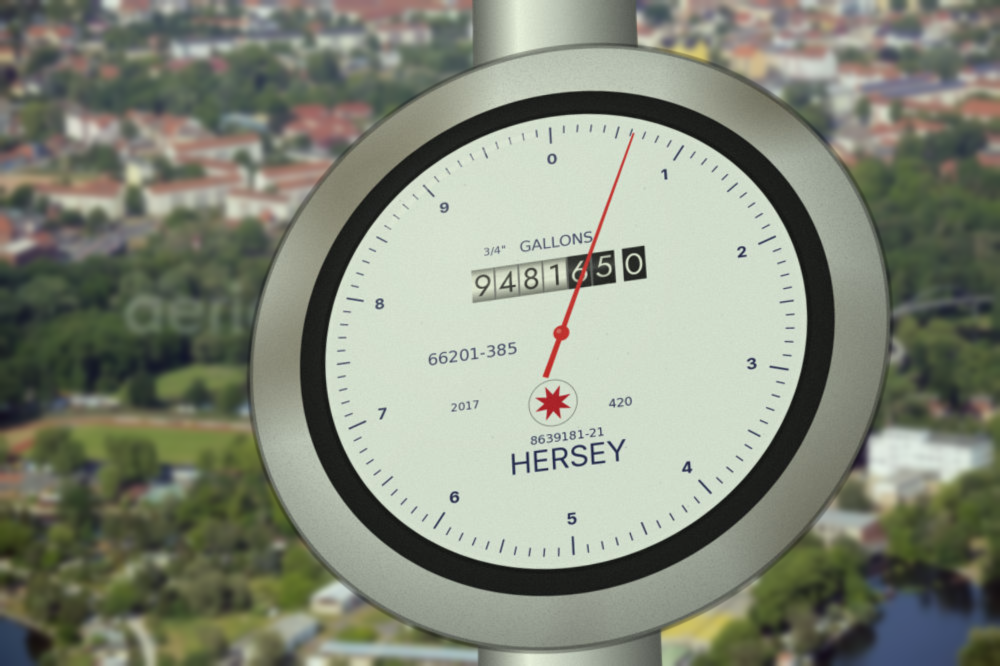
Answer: value=9481650.6 unit=gal
